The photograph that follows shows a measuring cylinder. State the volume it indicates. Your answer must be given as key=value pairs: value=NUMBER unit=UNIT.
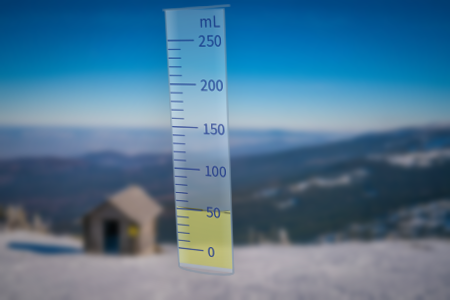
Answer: value=50 unit=mL
